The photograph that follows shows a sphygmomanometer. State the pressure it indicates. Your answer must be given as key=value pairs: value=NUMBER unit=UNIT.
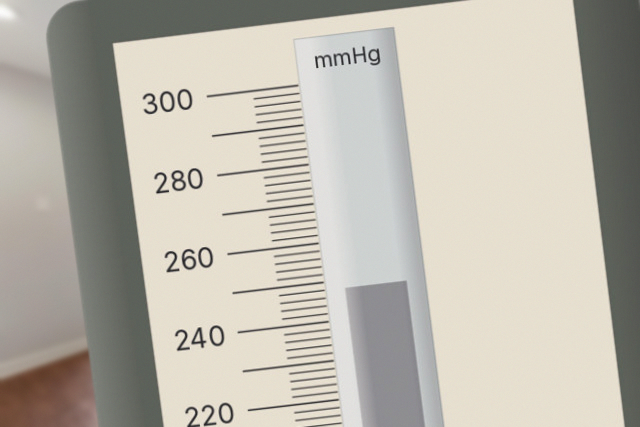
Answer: value=248 unit=mmHg
